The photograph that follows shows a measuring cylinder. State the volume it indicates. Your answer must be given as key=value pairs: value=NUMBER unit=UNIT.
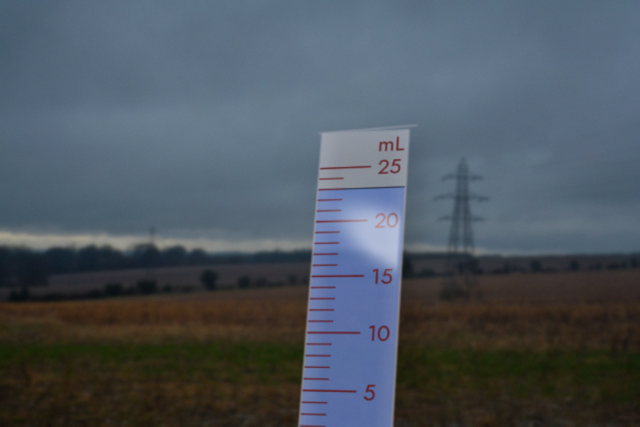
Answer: value=23 unit=mL
